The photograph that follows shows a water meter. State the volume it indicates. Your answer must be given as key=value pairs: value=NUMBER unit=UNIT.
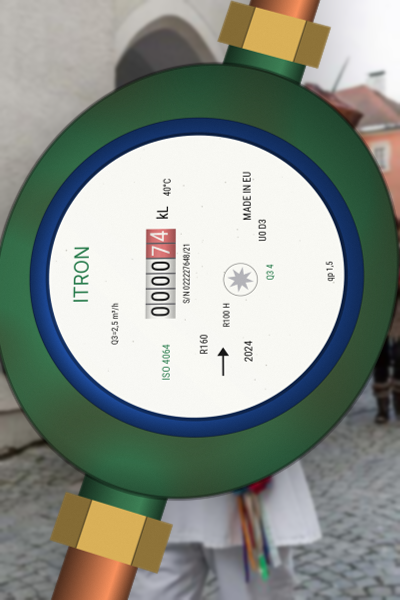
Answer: value=0.74 unit=kL
